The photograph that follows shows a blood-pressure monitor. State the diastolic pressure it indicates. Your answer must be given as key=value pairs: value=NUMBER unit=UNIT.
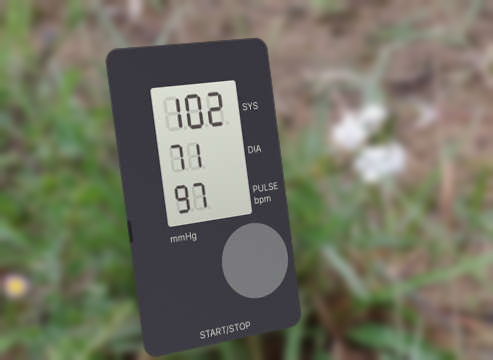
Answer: value=71 unit=mmHg
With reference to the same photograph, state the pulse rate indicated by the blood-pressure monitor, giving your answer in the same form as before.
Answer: value=97 unit=bpm
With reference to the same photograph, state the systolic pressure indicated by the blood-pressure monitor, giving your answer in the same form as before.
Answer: value=102 unit=mmHg
